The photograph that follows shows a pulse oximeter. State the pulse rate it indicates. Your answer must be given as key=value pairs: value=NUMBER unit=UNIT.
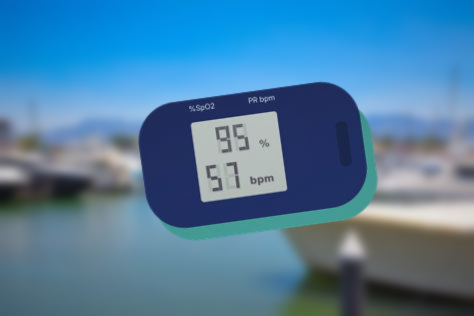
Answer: value=57 unit=bpm
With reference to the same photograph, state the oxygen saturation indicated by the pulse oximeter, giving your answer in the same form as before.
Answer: value=95 unit=%
